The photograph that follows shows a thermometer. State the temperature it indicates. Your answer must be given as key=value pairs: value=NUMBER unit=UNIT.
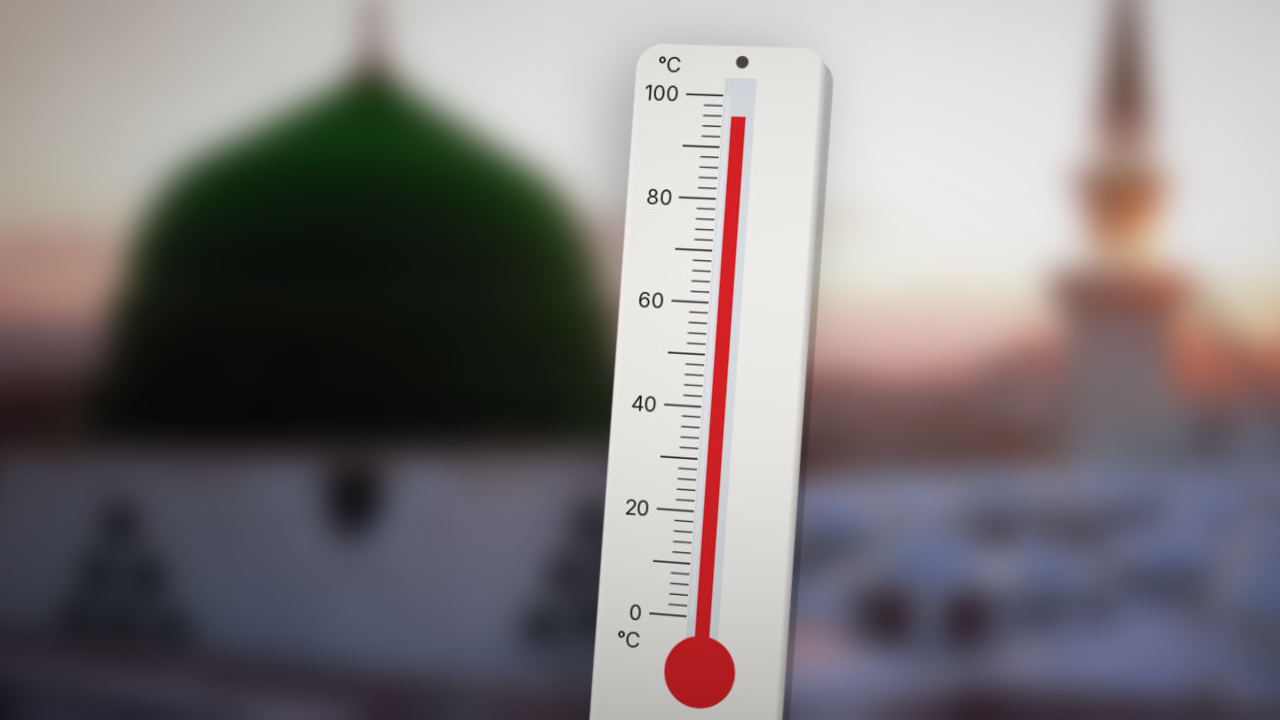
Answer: value=96 unit=°C
